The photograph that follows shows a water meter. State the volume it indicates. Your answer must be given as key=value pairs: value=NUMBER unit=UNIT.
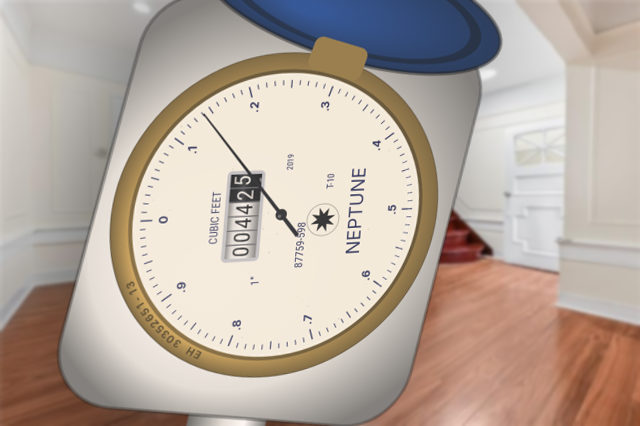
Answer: value=4425.14 unit=ft³
